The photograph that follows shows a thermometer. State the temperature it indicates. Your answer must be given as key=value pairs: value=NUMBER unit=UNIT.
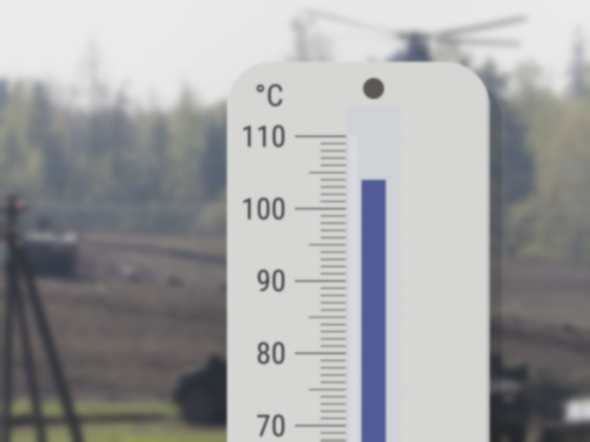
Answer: value=104 unit=°C
